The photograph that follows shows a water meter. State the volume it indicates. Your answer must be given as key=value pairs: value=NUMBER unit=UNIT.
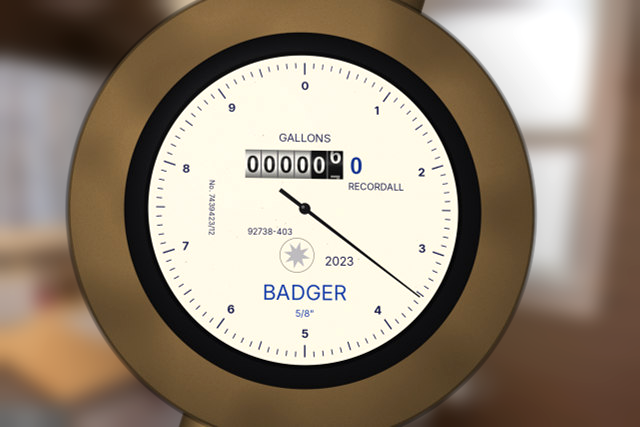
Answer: value=63.5 unit=gal
